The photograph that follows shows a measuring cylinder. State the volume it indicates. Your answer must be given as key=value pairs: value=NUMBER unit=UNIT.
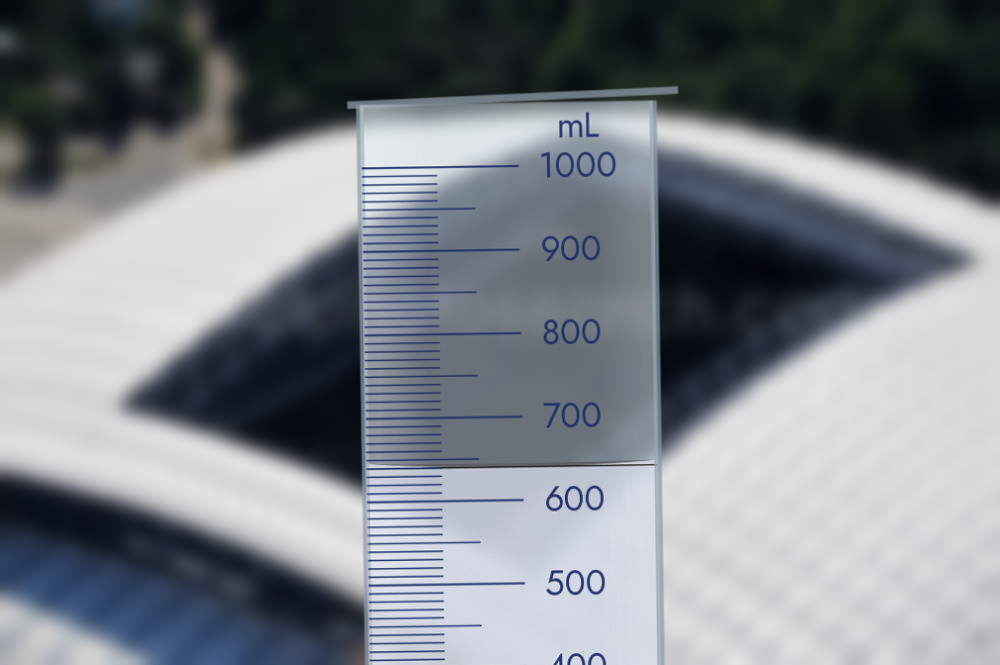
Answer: value=640 unit=mL
